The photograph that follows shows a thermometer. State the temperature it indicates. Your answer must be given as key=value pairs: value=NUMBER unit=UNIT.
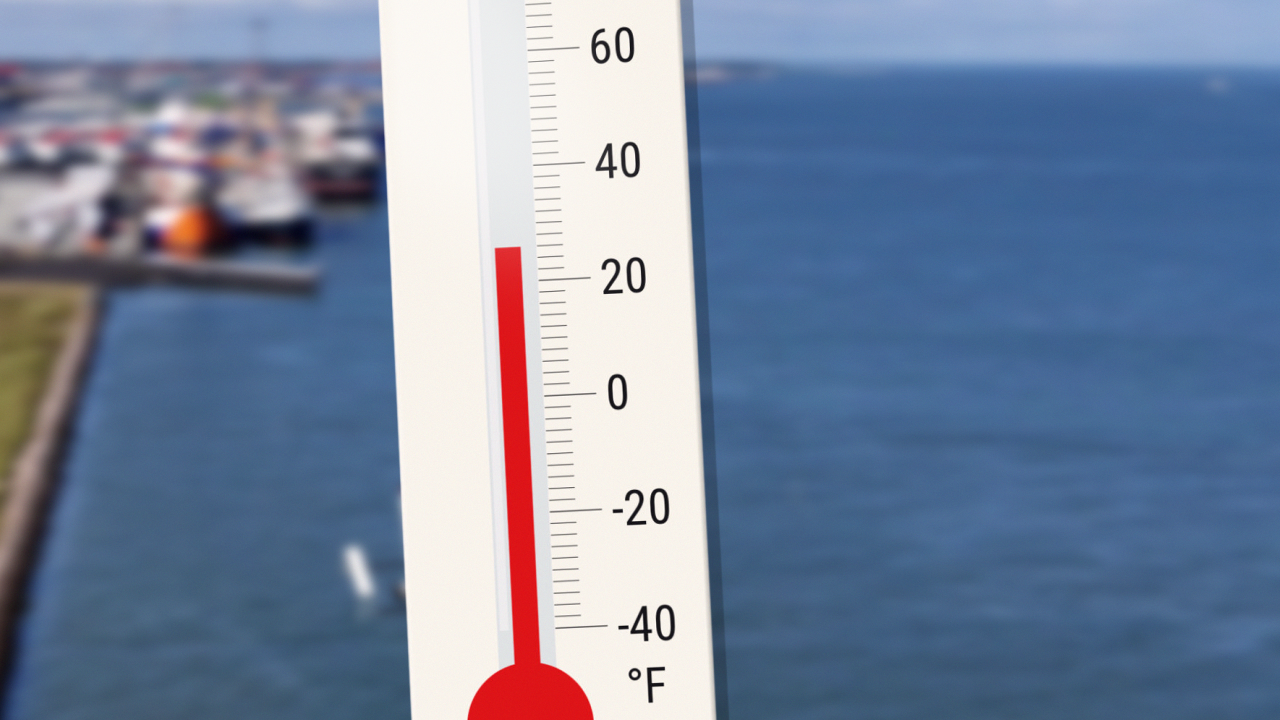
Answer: value=26 unit=°F
